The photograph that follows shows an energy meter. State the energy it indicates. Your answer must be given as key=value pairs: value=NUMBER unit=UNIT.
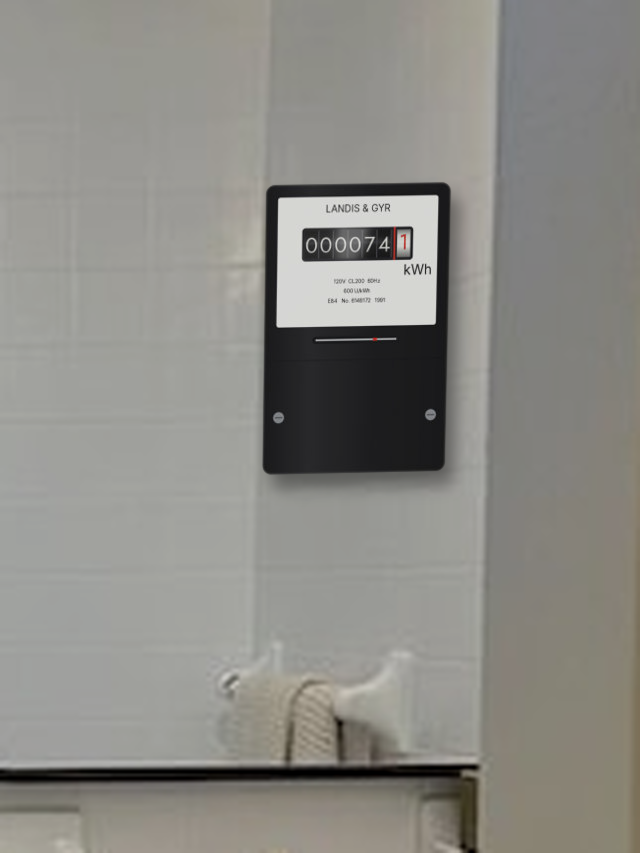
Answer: value=74.1 unit=kWh
